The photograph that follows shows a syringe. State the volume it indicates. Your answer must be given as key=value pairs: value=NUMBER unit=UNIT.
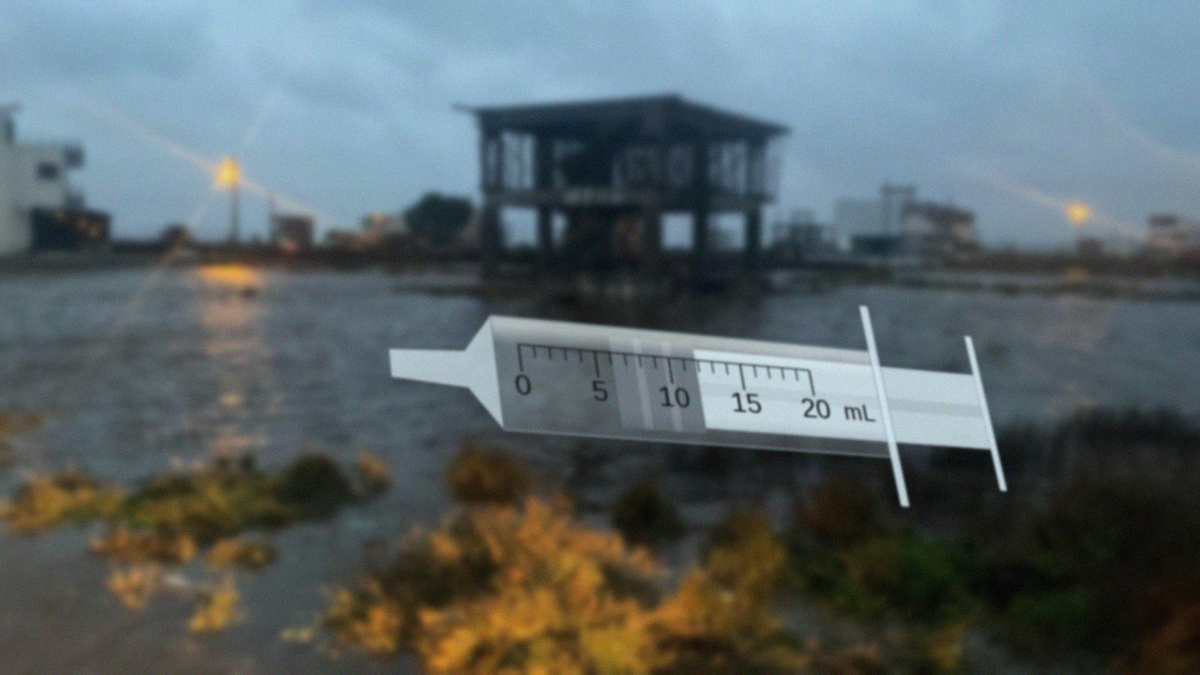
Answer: value=6 unit=mL
